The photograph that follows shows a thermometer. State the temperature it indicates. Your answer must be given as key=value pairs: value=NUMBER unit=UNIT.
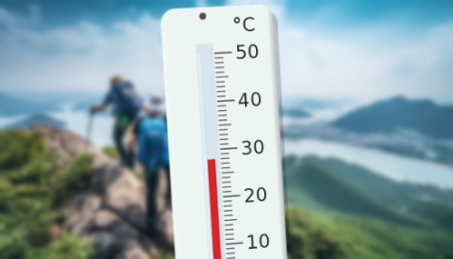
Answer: value=28 unit=°C
